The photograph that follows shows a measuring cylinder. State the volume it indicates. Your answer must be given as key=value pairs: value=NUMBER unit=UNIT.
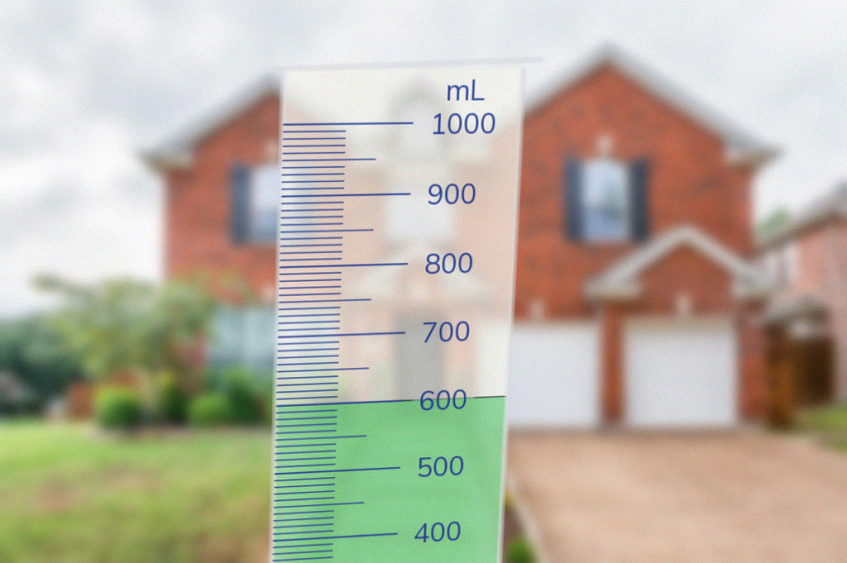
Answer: value=600 unit=mL
